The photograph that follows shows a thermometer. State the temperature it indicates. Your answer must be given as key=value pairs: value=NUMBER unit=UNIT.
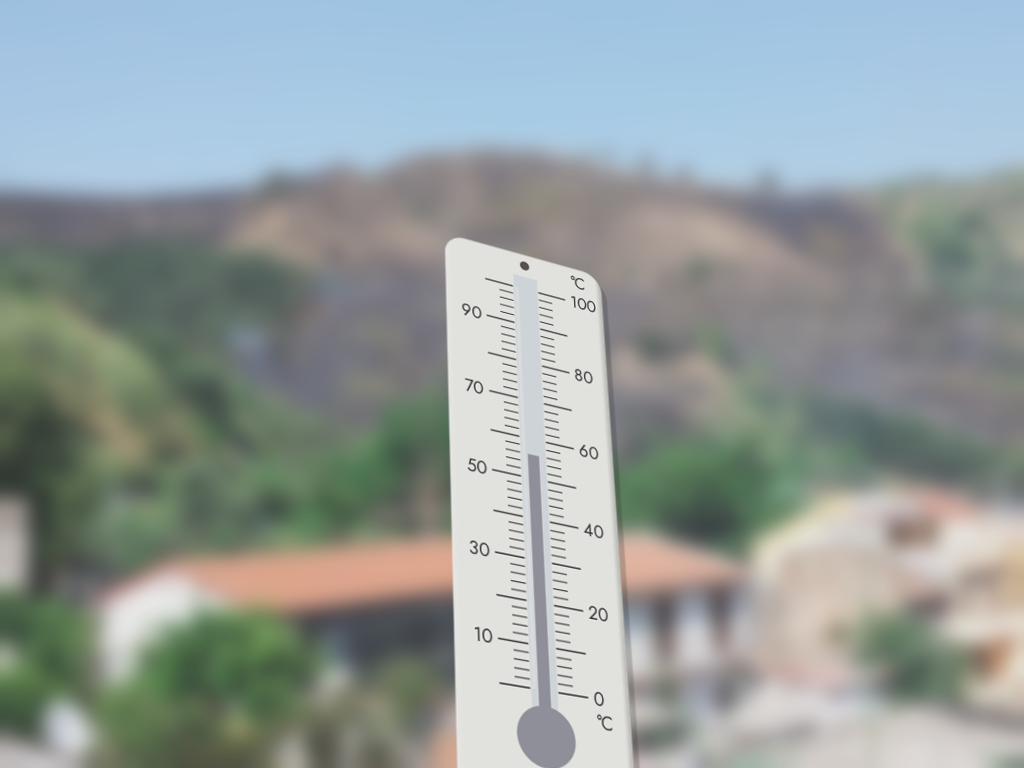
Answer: value=56 unit=°C
